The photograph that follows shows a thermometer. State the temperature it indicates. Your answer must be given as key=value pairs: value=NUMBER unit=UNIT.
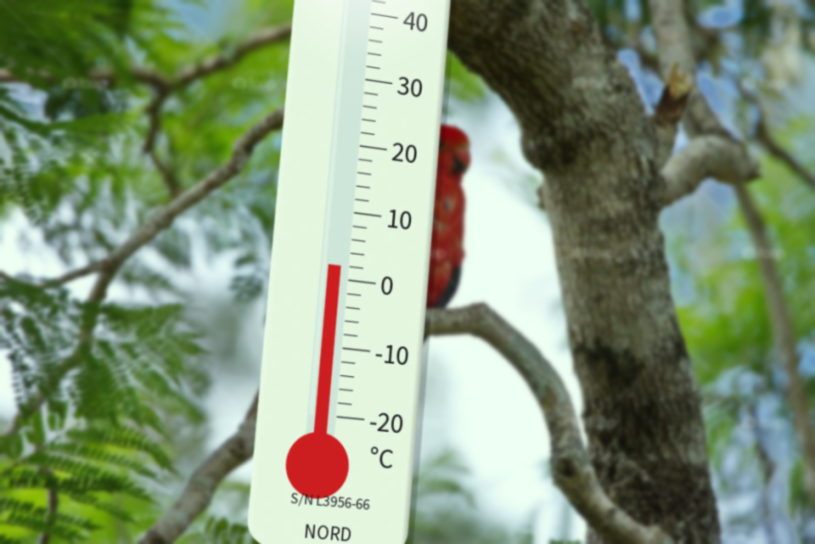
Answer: value=2 unit=°C
